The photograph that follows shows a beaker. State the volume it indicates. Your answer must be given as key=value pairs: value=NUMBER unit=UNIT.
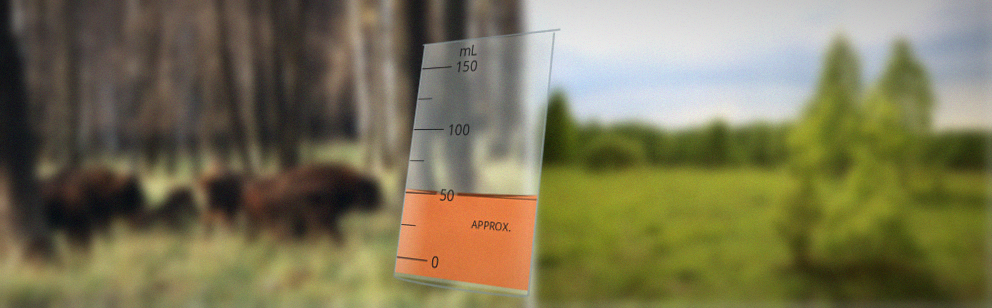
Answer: value=50 unit=mL
